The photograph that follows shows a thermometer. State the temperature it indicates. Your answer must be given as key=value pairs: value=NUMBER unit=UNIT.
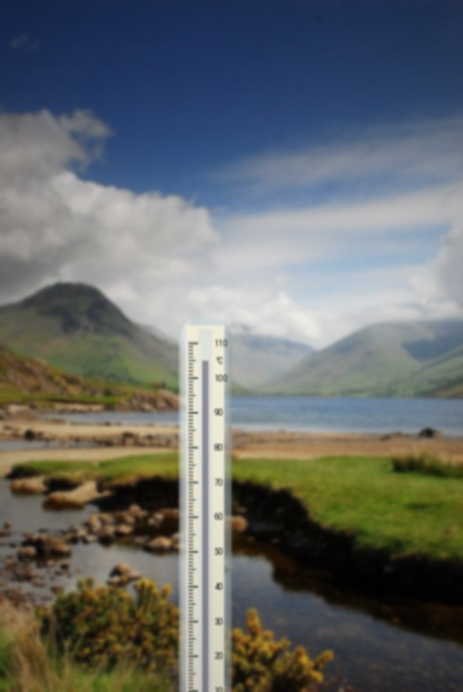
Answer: value=105 unit=°C
